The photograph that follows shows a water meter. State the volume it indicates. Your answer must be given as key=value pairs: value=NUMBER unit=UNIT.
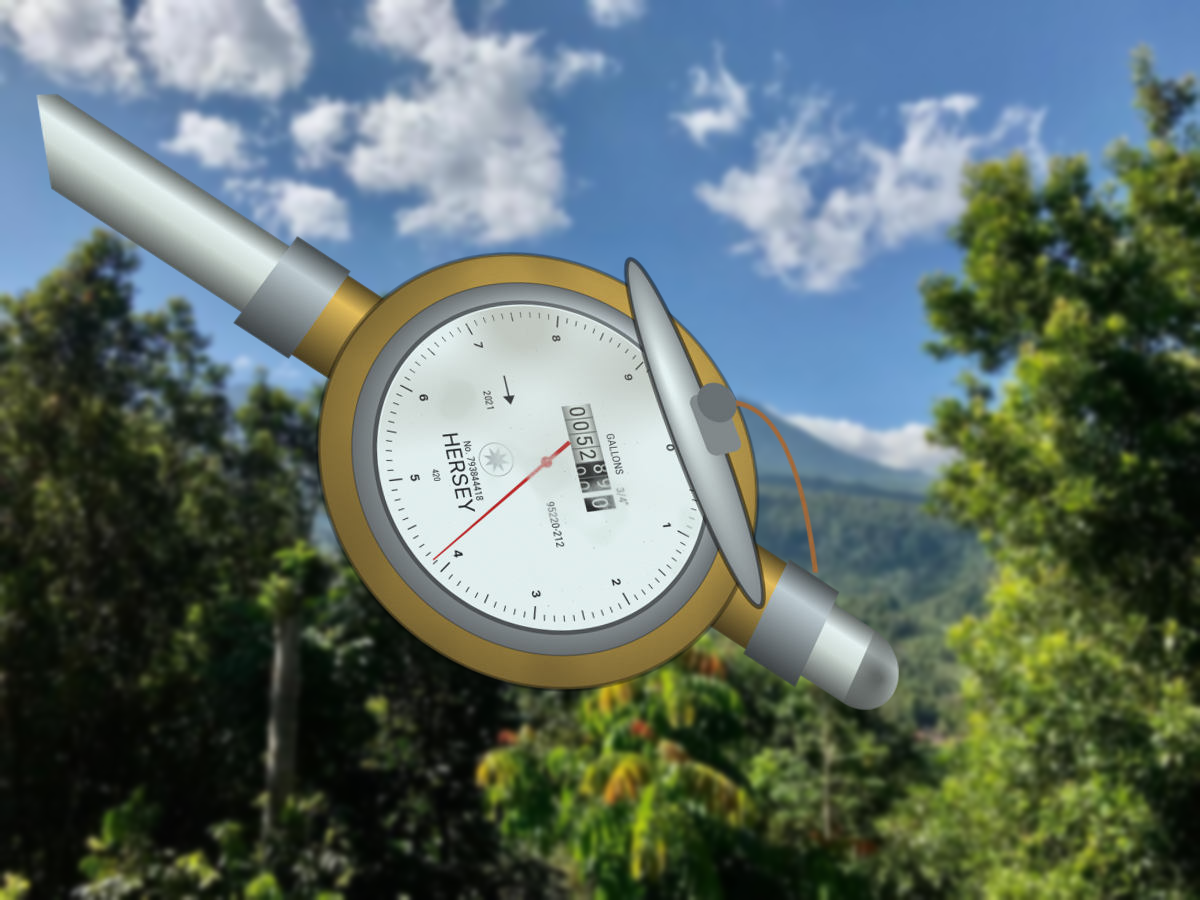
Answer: value=52894.1 unit=gal
